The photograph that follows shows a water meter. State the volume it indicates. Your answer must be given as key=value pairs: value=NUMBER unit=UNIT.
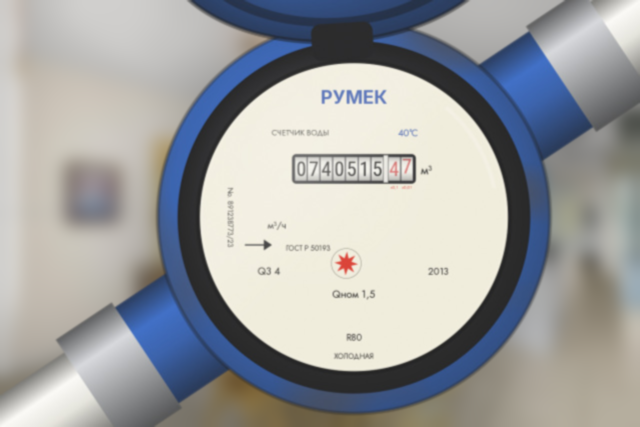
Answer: value=740515.47 unit=m³
